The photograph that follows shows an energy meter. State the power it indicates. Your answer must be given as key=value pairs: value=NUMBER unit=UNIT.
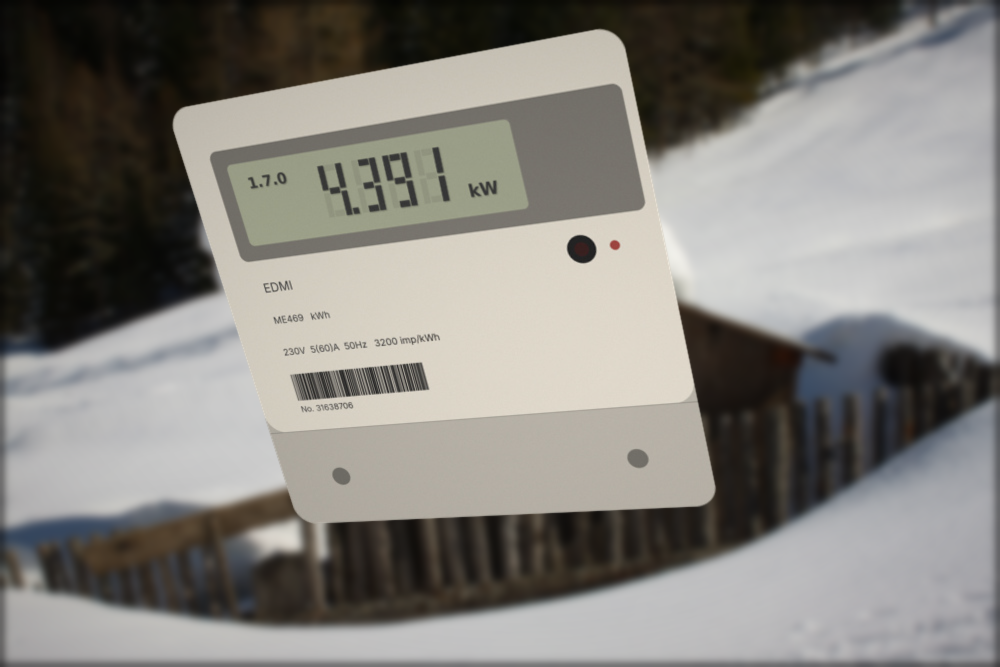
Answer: value=4.391 unit=kW
